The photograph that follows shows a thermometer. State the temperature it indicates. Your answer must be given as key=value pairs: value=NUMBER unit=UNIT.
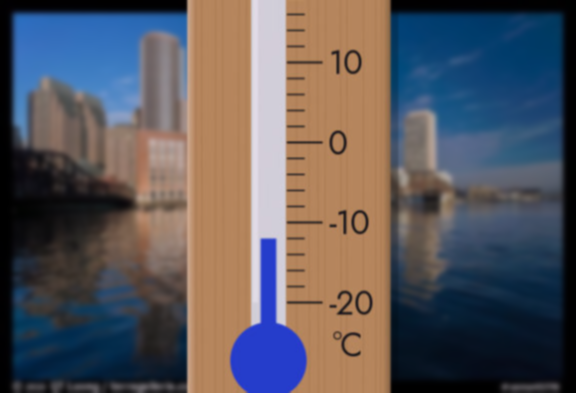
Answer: value=-12 unit=°C
